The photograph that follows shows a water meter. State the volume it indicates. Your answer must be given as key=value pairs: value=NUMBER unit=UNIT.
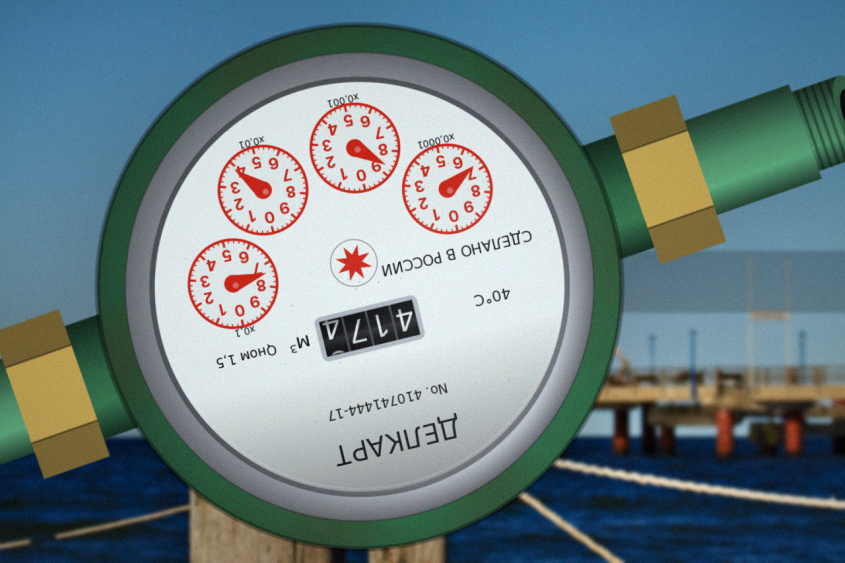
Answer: value=4173.7386 unit=m³
